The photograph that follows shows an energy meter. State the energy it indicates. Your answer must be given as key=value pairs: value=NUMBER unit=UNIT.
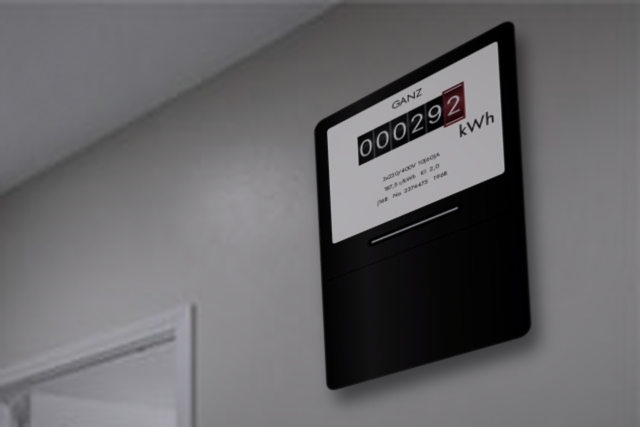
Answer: value=29.2 unit=kWh
